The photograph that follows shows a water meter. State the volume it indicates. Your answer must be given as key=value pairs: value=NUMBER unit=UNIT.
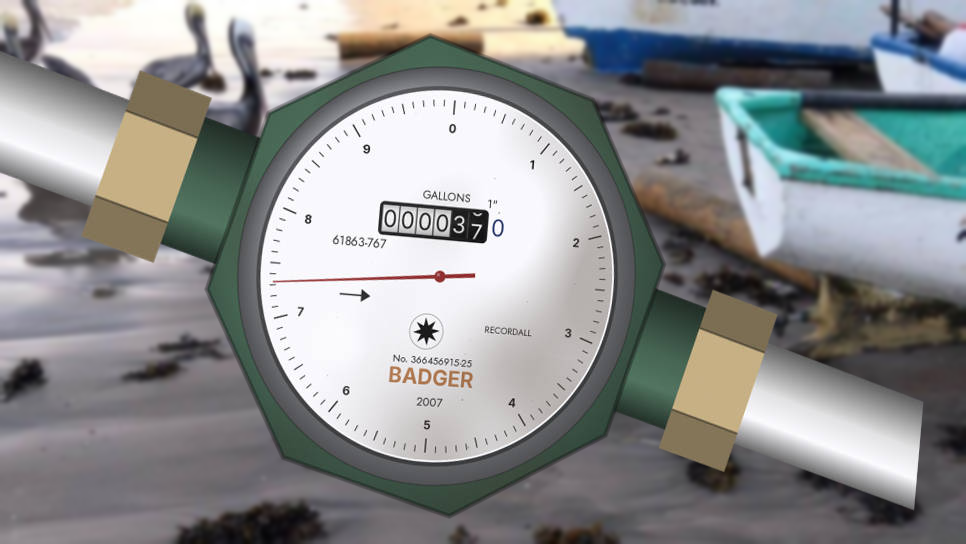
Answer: value=367.3 unit=gal
